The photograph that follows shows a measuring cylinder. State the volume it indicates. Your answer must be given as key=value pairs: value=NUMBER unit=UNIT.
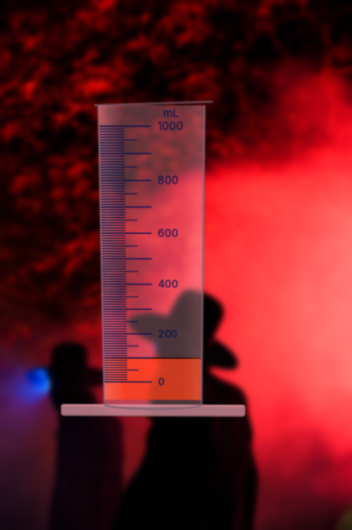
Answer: value=100 unit=mL
